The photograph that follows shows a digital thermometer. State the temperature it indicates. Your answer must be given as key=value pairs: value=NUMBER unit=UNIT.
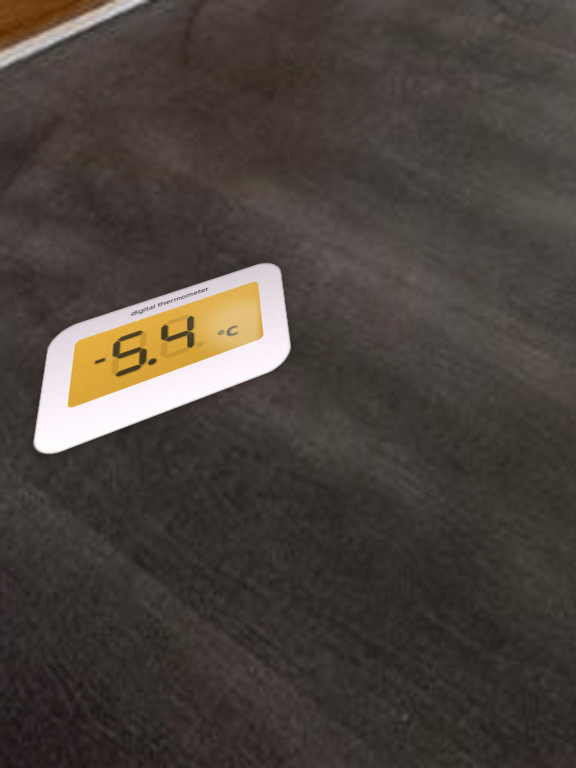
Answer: value=-5.4 unit=°C
